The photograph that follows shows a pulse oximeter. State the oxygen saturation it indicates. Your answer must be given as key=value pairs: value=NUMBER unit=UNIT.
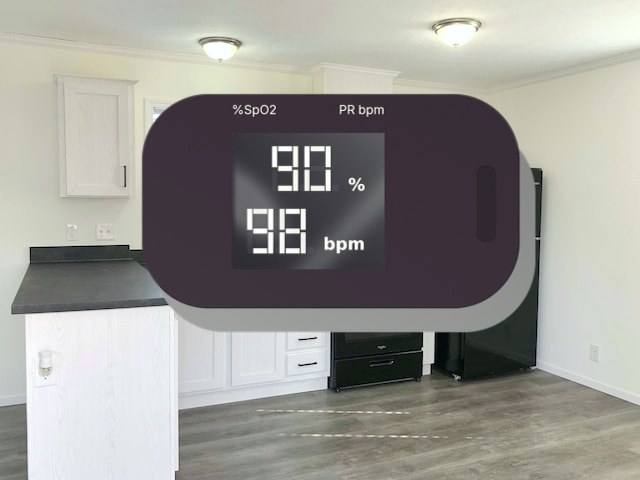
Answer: value=90 unit=%
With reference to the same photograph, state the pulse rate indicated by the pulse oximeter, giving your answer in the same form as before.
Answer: value=98 unit=bpm
